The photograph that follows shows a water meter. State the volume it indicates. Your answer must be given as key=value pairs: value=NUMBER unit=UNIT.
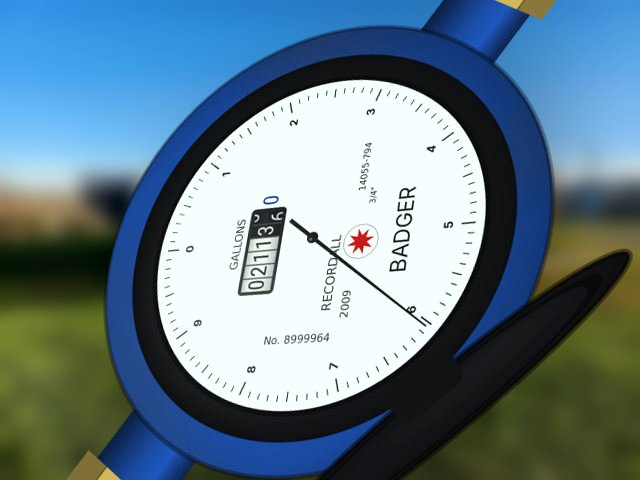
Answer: value=211356.0 unit=gal
